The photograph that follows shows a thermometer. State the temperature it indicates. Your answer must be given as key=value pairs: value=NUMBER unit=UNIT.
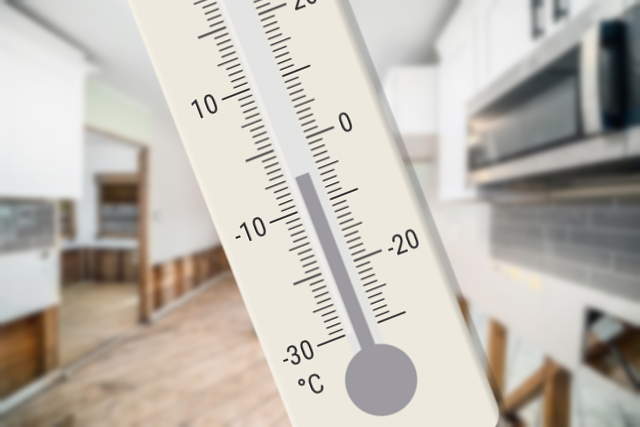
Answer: value=-5 unit=°C
